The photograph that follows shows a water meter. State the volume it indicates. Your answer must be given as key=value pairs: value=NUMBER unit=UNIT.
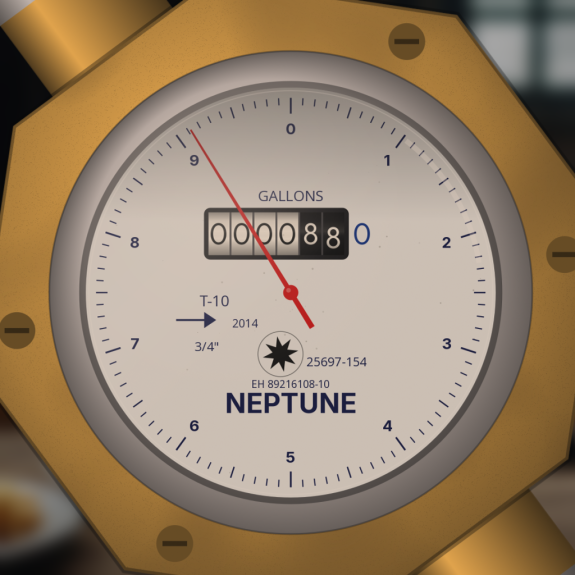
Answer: value=879.1 unit=gal
